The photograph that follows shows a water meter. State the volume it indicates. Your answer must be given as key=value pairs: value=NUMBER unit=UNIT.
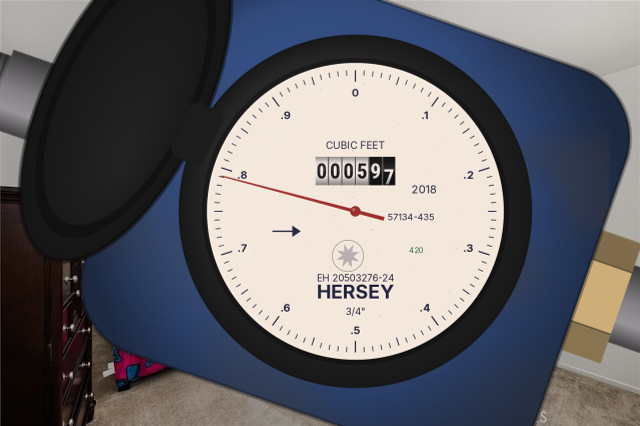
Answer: value=596.79 unit=ft³
